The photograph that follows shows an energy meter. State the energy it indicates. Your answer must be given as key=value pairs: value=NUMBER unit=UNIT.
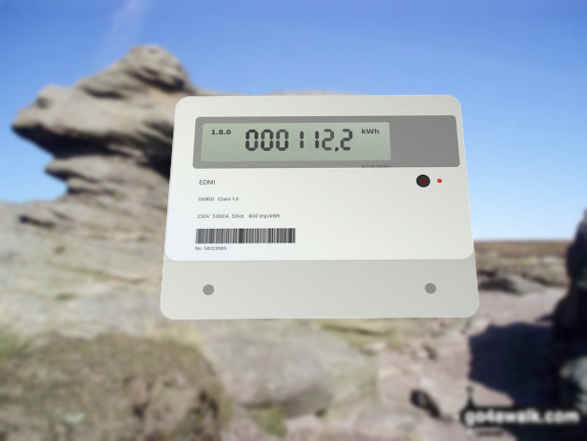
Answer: value=112.2 unit=kWh
